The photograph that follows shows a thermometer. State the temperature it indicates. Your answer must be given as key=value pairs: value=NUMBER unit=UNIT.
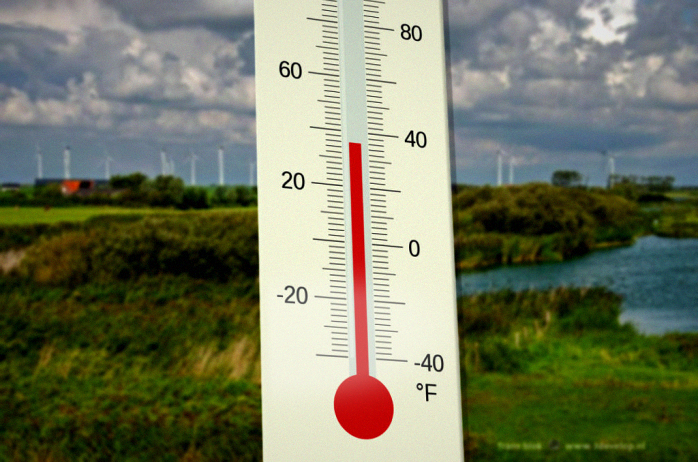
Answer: value=36 unit=°F
